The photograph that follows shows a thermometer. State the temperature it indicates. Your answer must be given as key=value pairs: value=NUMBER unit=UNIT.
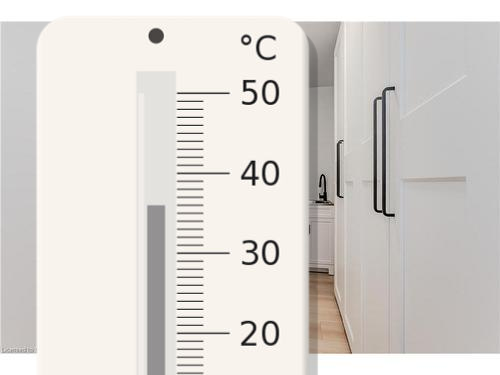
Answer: value=36 unit=°C
